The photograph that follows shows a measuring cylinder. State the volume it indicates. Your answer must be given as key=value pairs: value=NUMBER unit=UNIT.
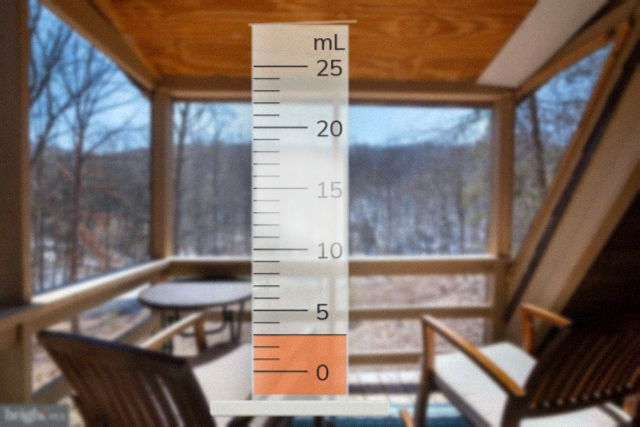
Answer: value=3 unit=mL
